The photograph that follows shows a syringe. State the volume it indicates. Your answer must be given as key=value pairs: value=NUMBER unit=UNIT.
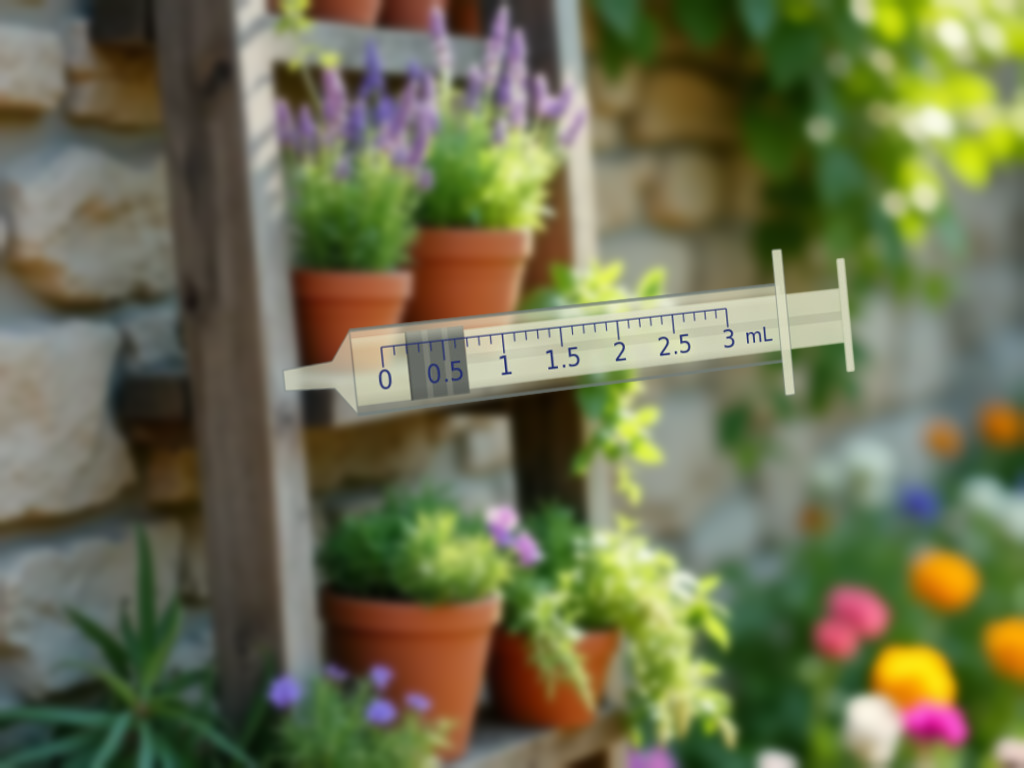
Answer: value=0.2 unit=mL
